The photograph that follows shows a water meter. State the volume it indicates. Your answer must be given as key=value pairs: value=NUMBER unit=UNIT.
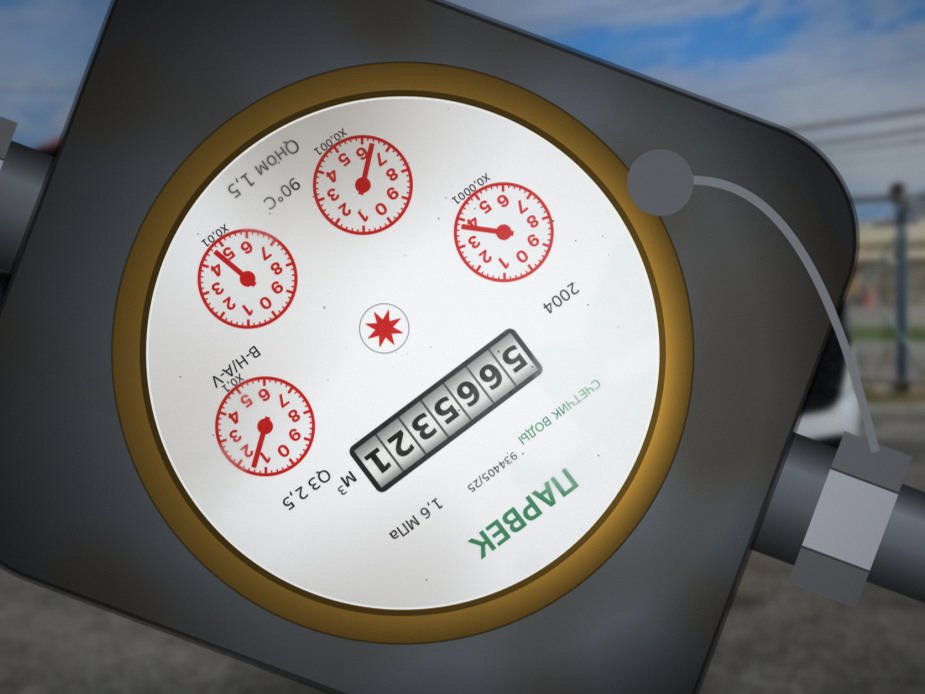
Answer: value=5665321.1463 unit=m³
